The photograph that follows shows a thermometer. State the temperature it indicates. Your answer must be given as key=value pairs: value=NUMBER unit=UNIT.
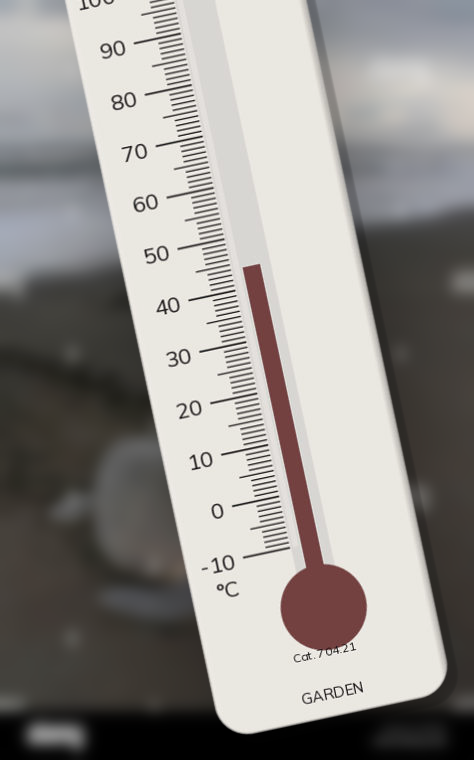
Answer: value=44 unit=°C
